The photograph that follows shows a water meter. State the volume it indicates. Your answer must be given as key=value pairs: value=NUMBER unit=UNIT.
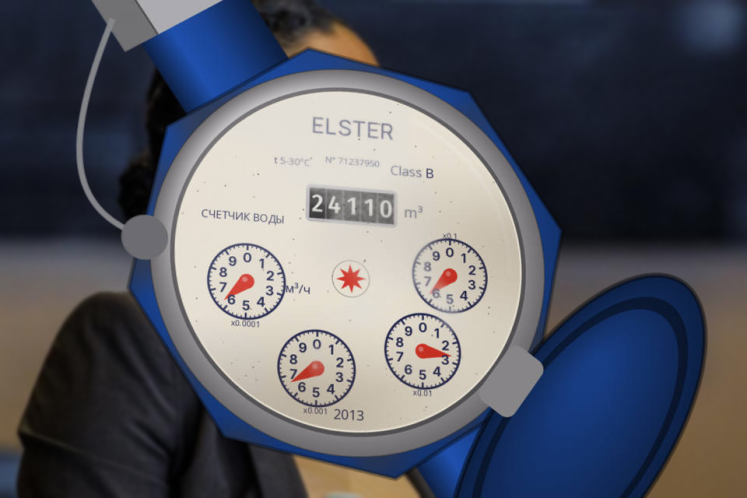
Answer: value=24110.6266 unit=m³
